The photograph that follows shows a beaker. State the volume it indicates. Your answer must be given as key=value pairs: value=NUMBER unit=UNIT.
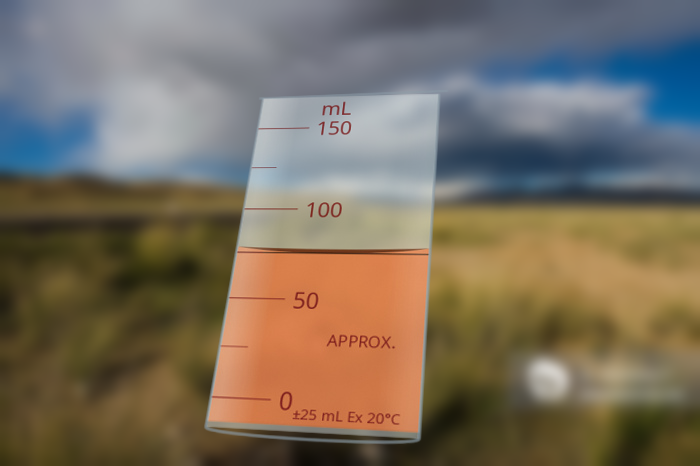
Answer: value=75 unit=mL
